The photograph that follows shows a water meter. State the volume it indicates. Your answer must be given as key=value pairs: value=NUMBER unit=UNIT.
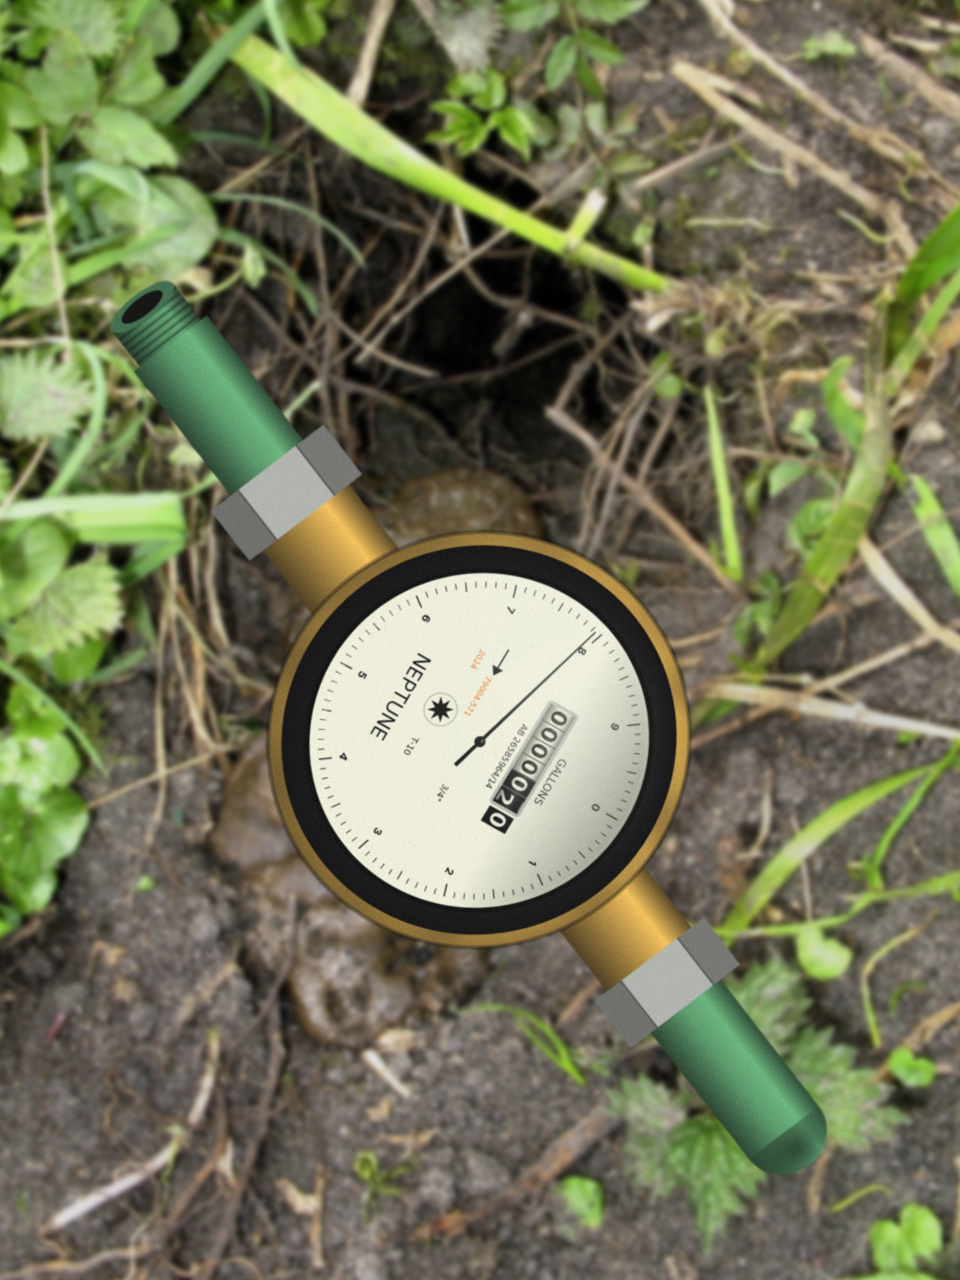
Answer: value=17.9 unit=gal
